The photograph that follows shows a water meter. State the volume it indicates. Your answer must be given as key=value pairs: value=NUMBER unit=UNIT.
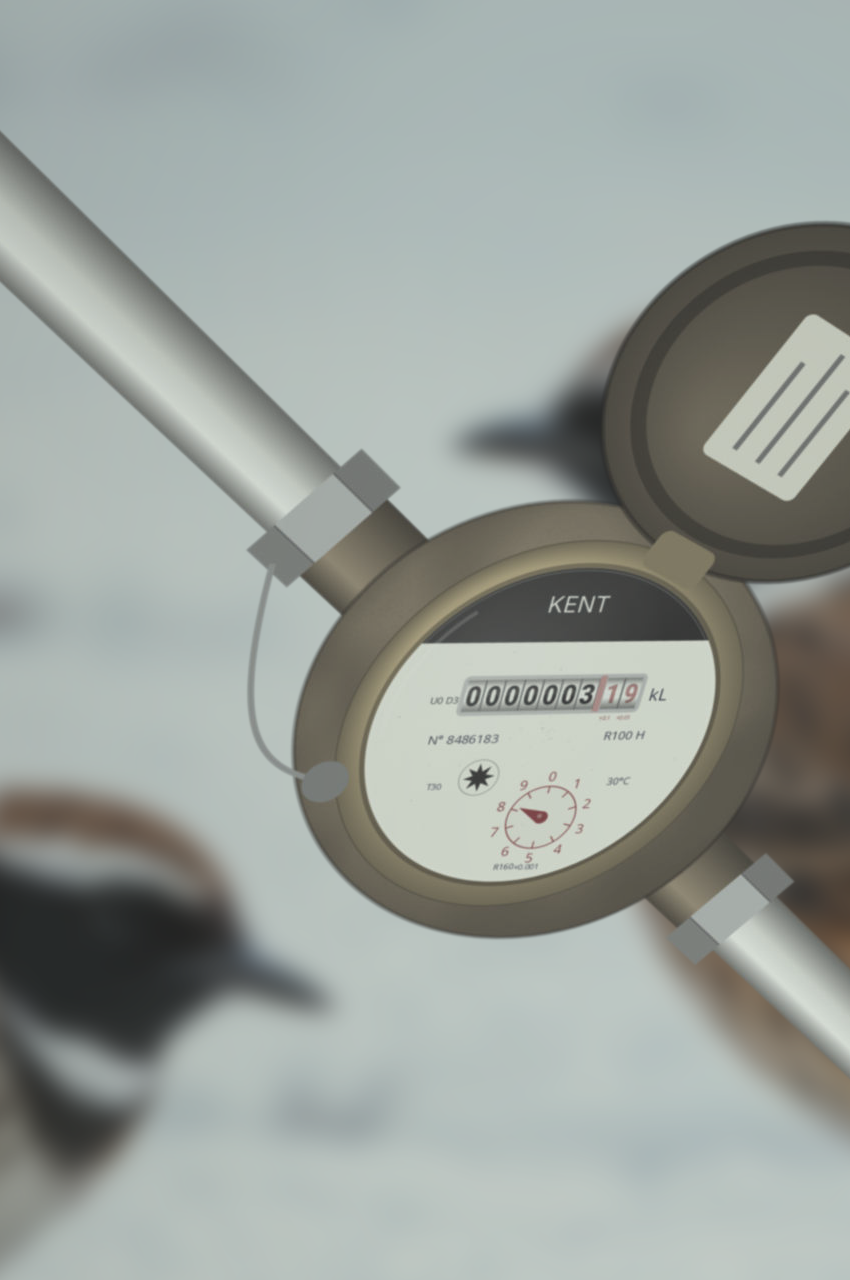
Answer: value=3.198 unit=kL
